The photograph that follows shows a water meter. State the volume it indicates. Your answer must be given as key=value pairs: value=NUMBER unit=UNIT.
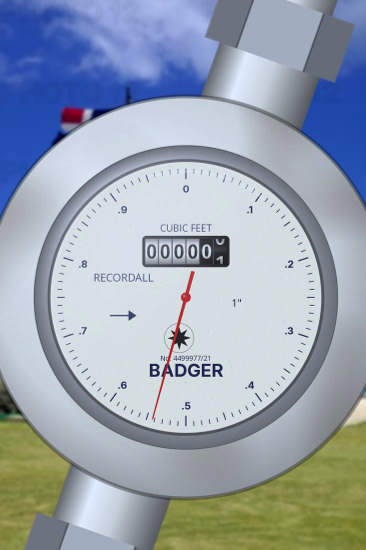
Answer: value=0.54 unit=ft³
